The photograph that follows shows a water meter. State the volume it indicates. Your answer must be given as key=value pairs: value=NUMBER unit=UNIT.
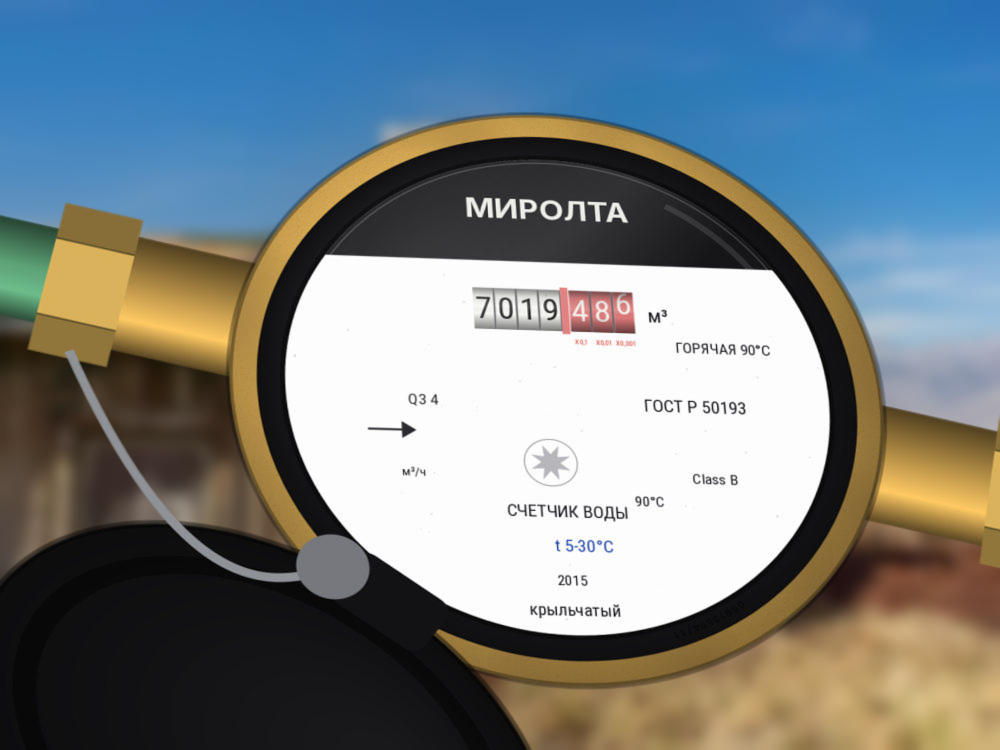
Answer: value=7019.486 unit=m³
